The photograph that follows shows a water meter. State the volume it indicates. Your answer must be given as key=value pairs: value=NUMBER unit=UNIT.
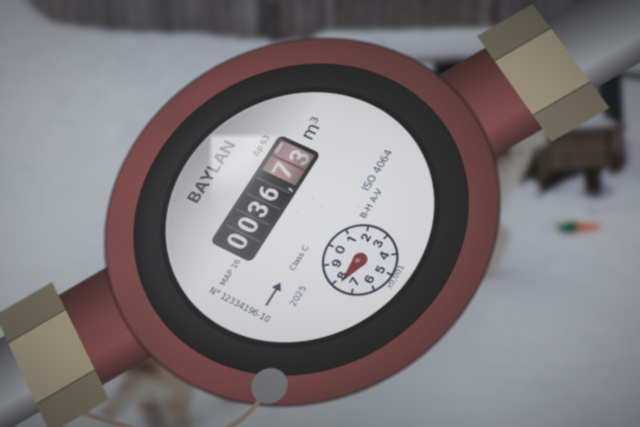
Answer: value=36.727 unit=m³
